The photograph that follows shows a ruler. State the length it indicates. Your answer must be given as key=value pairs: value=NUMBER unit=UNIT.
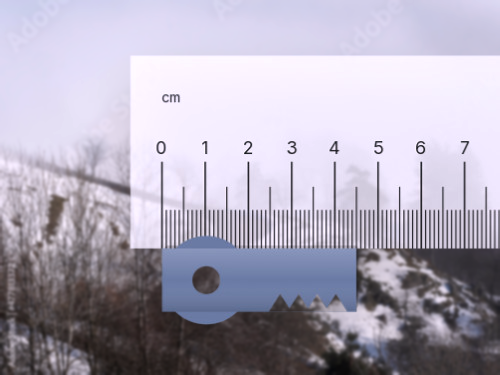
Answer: value=4.5 unit=cm
